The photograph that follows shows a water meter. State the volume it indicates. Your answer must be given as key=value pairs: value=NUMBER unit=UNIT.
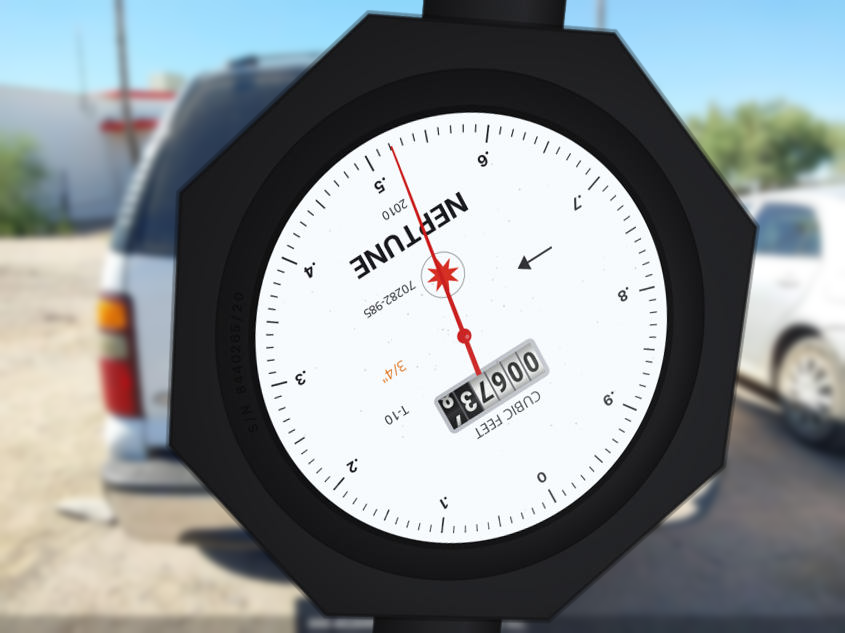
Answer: value=6737.52 unit=ft³
